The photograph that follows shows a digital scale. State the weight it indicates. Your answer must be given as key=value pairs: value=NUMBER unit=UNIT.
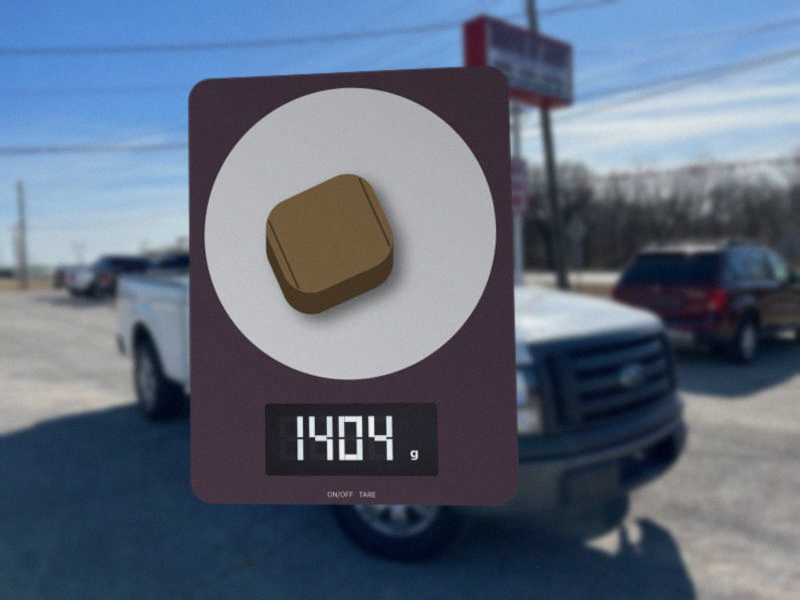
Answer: value=1404 unit=g
